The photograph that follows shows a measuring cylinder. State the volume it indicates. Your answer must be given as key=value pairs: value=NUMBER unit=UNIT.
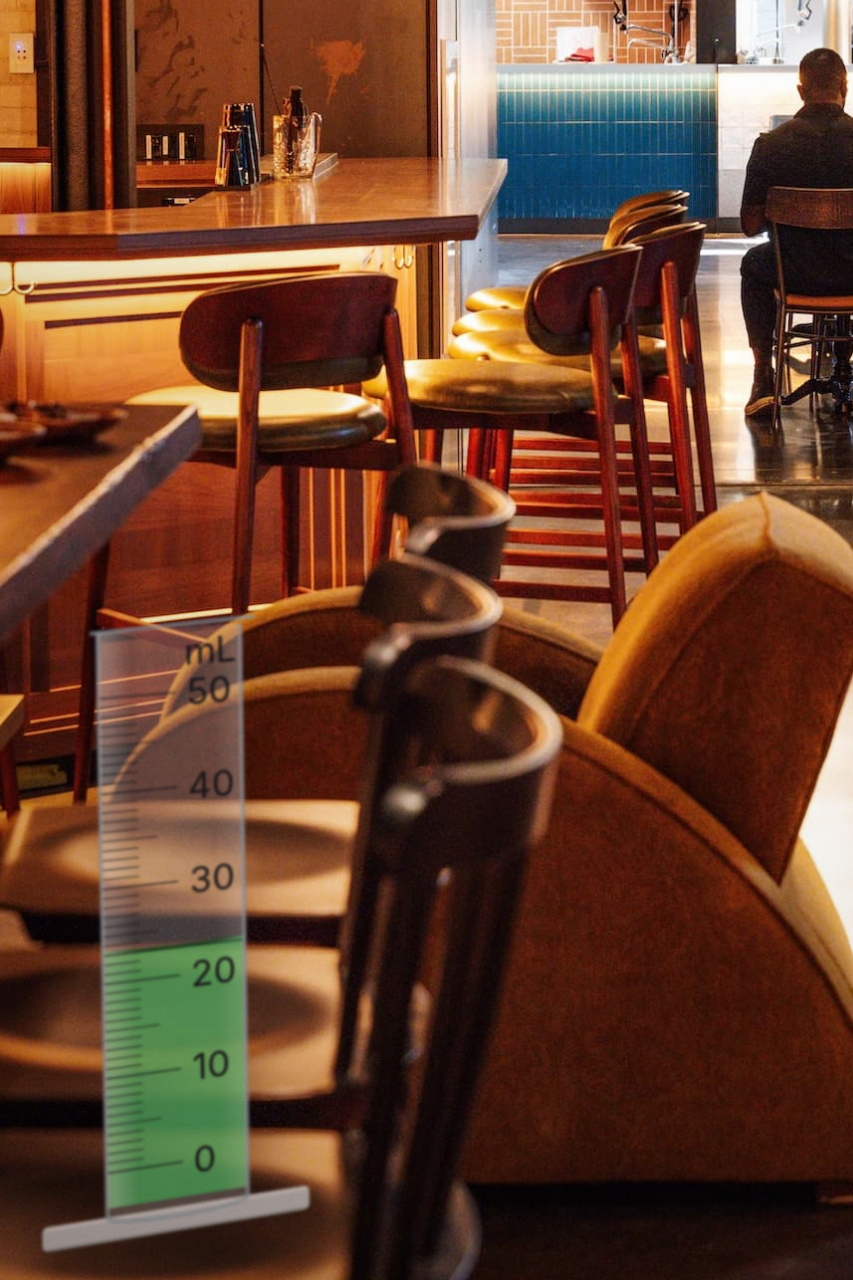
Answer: value=23 unit=mL
